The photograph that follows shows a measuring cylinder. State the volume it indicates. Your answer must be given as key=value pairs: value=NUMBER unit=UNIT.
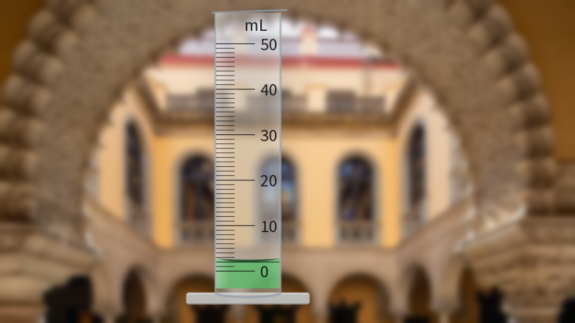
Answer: value=2 unit=mL
